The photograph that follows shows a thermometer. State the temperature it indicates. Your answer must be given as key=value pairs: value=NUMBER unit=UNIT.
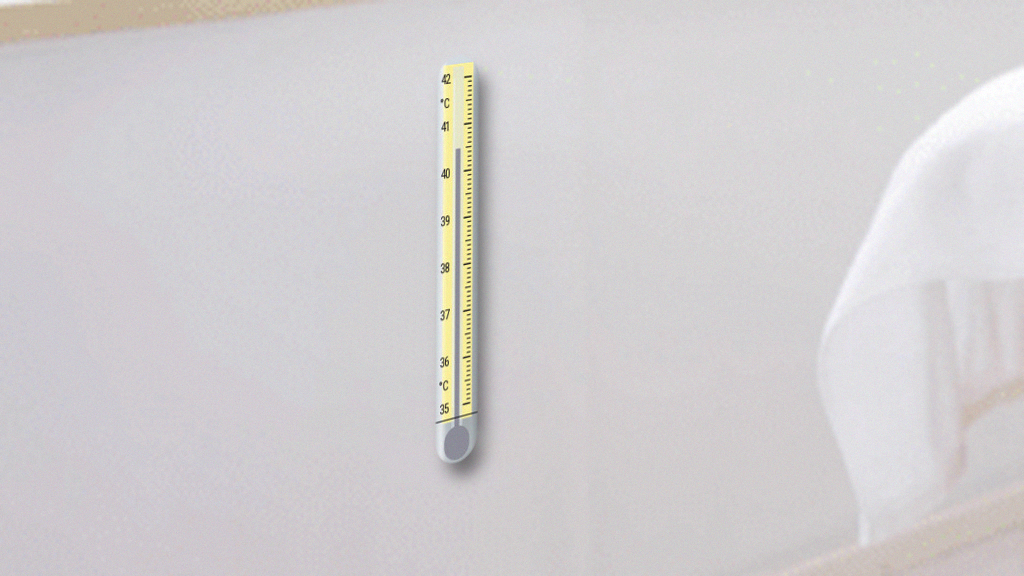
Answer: value=40.5 unit=°C
